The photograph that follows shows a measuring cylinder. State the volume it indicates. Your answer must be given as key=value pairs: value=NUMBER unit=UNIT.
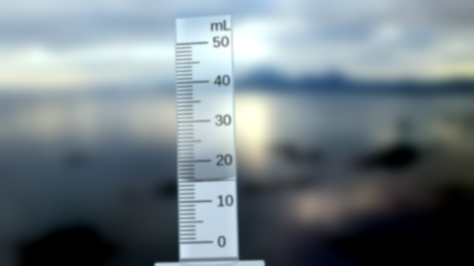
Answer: value=15 unit=mL
